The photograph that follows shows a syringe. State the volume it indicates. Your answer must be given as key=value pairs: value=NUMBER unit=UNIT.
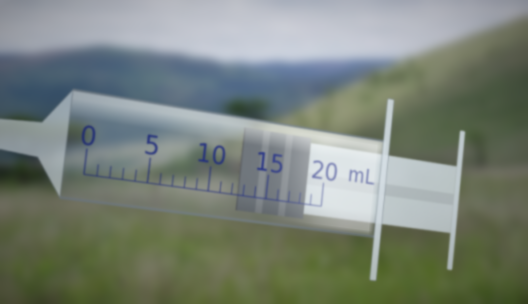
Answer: value=12.5 unit=mL
